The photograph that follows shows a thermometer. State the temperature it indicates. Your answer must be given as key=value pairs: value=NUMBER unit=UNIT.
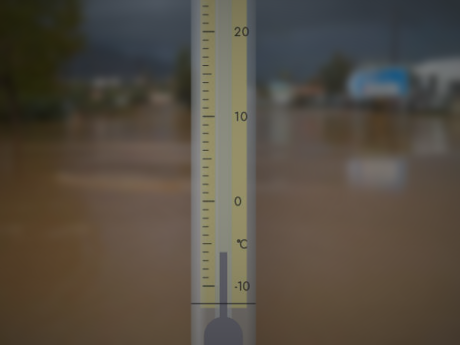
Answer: value=-6 unit=°C
